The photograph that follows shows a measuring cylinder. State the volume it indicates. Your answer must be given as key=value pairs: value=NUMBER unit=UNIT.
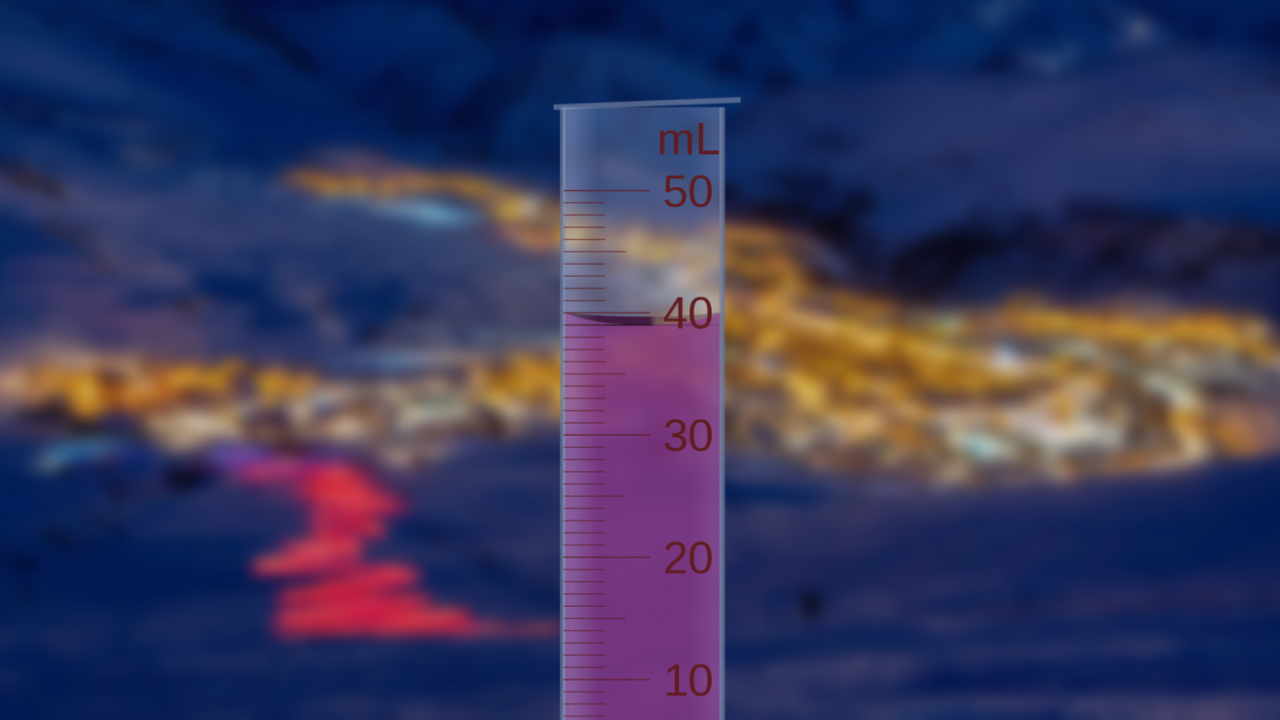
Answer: value=39 unit=mL
